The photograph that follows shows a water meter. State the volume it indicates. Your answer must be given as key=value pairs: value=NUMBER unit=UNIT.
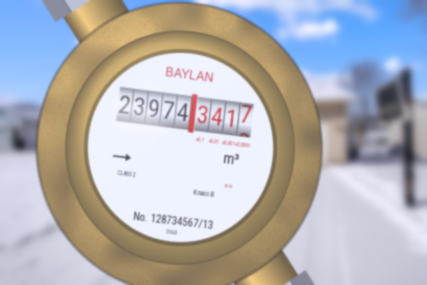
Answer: value=23974.3417 unit=m³
